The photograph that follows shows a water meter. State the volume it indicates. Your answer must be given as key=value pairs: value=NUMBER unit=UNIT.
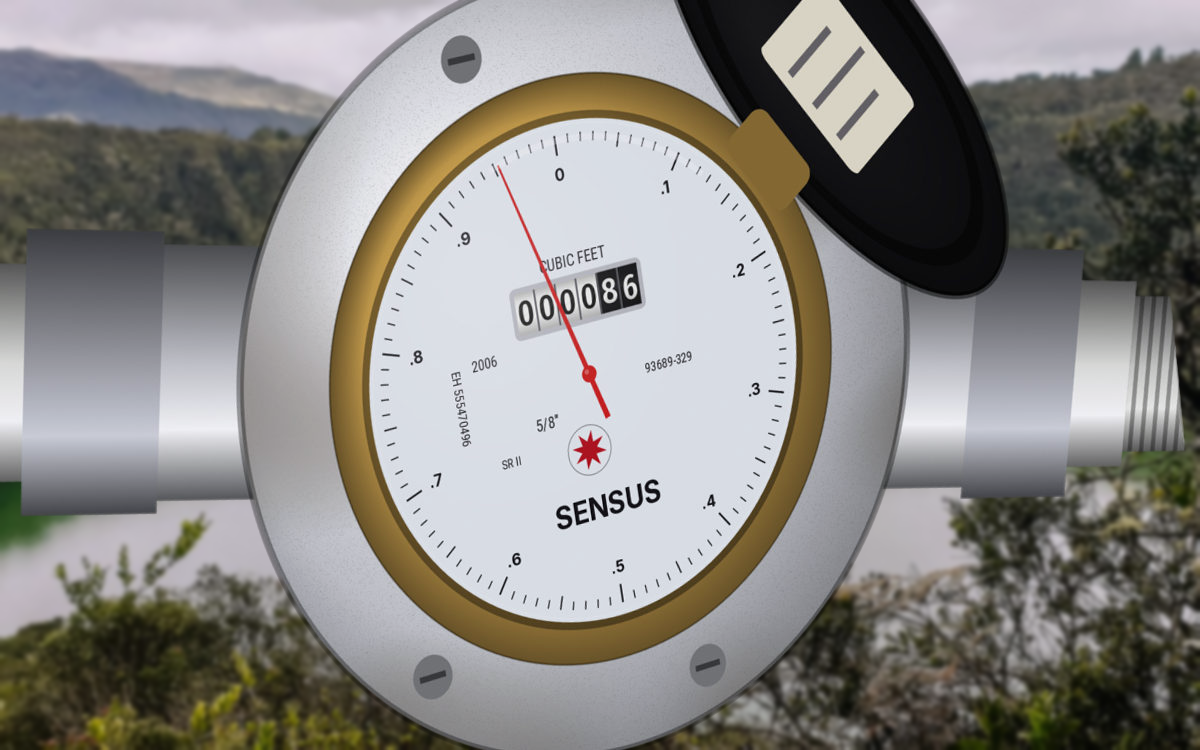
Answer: value=85.95 unit=ft³
